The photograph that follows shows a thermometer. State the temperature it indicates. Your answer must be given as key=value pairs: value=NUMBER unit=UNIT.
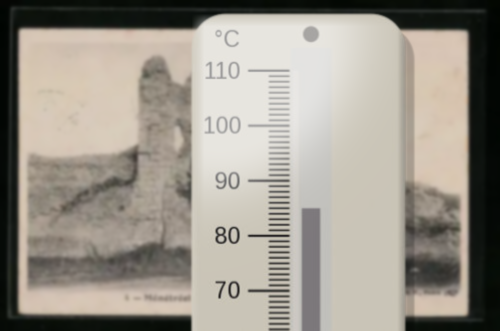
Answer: value=85 unit=°C
